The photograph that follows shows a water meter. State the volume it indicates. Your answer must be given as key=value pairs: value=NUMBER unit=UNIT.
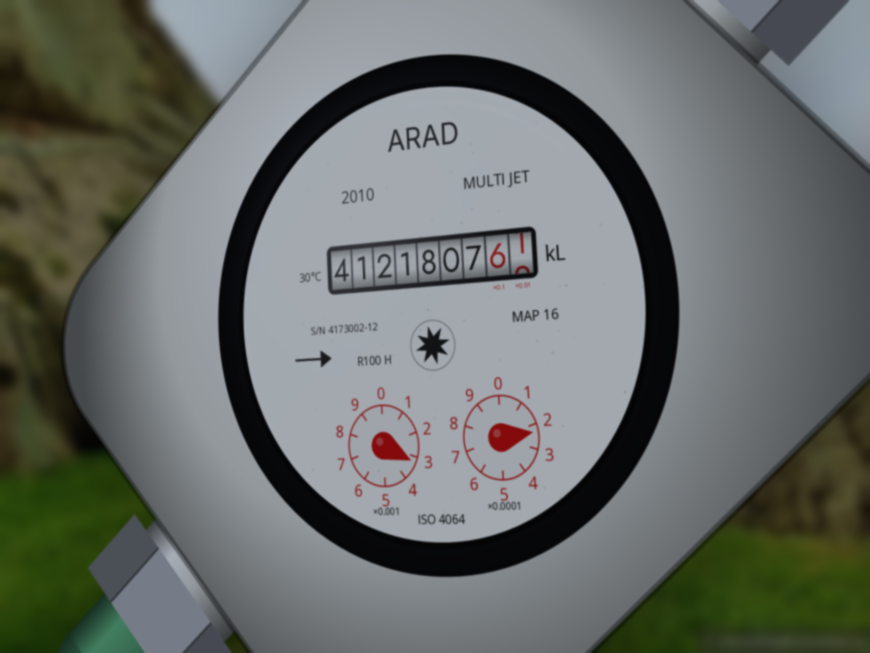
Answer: value=4121807.6132 unit=kL
